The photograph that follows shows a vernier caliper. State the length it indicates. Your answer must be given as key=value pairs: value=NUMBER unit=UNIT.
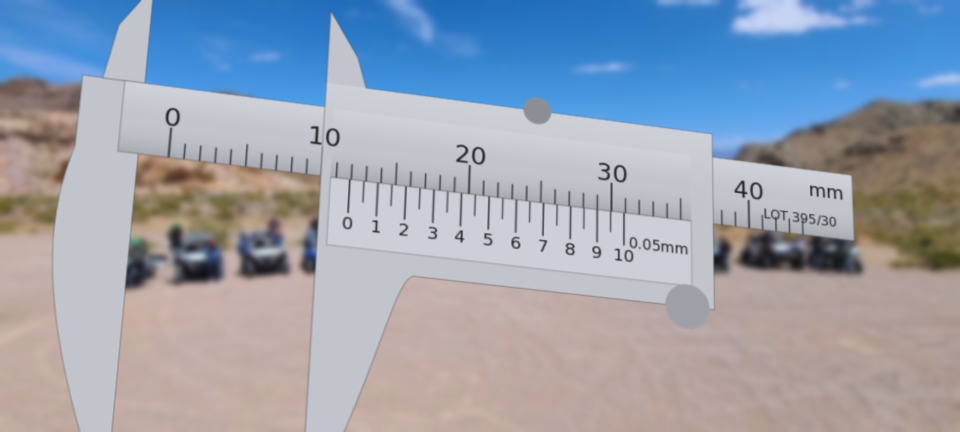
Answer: value=11.9 unit=mm
